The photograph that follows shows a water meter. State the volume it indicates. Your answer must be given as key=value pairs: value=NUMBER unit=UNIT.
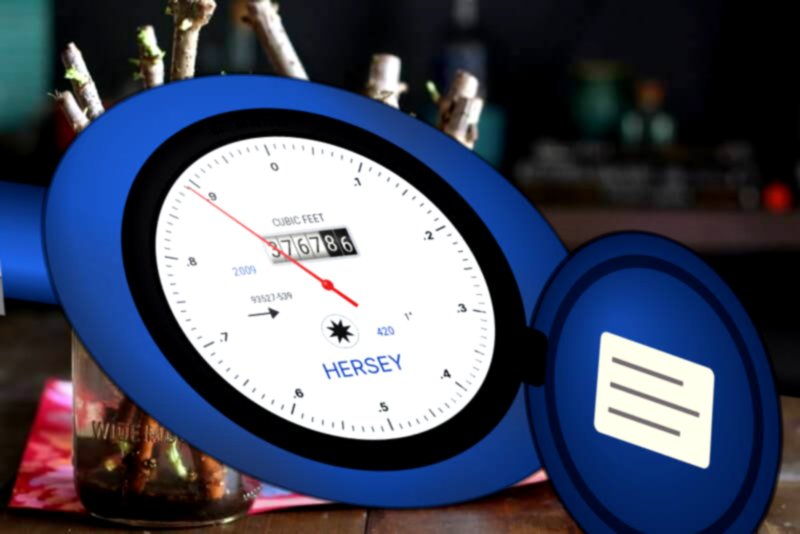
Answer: value=376785.89 unit=ft³
